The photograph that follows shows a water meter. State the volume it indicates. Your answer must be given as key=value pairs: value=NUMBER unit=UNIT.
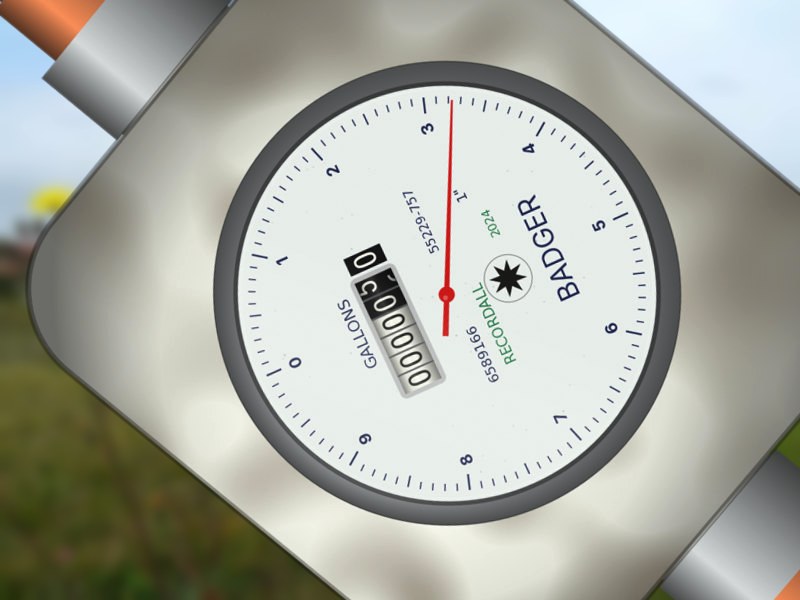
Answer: value=53.2 unit=gal
